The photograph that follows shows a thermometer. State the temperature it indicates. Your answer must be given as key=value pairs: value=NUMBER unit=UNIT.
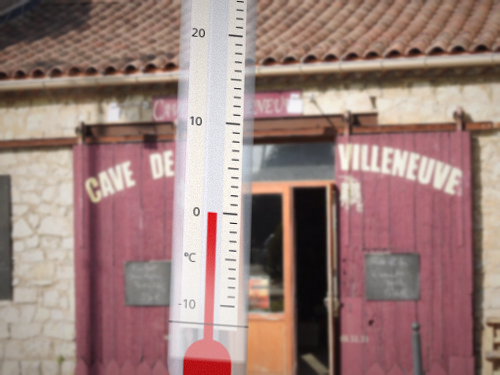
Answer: value=0 unit=°C
